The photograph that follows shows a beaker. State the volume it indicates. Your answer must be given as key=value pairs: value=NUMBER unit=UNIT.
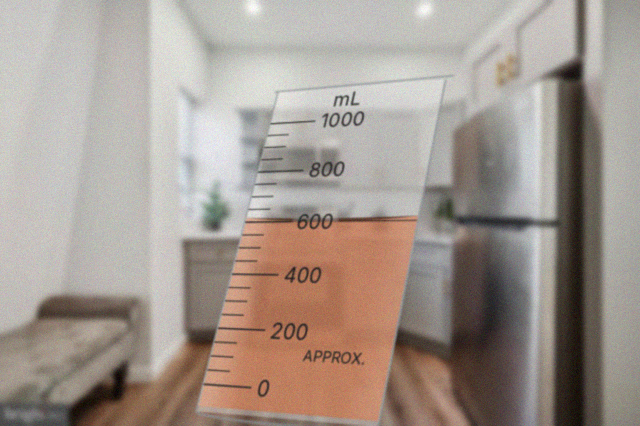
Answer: value=600 unit=mL
